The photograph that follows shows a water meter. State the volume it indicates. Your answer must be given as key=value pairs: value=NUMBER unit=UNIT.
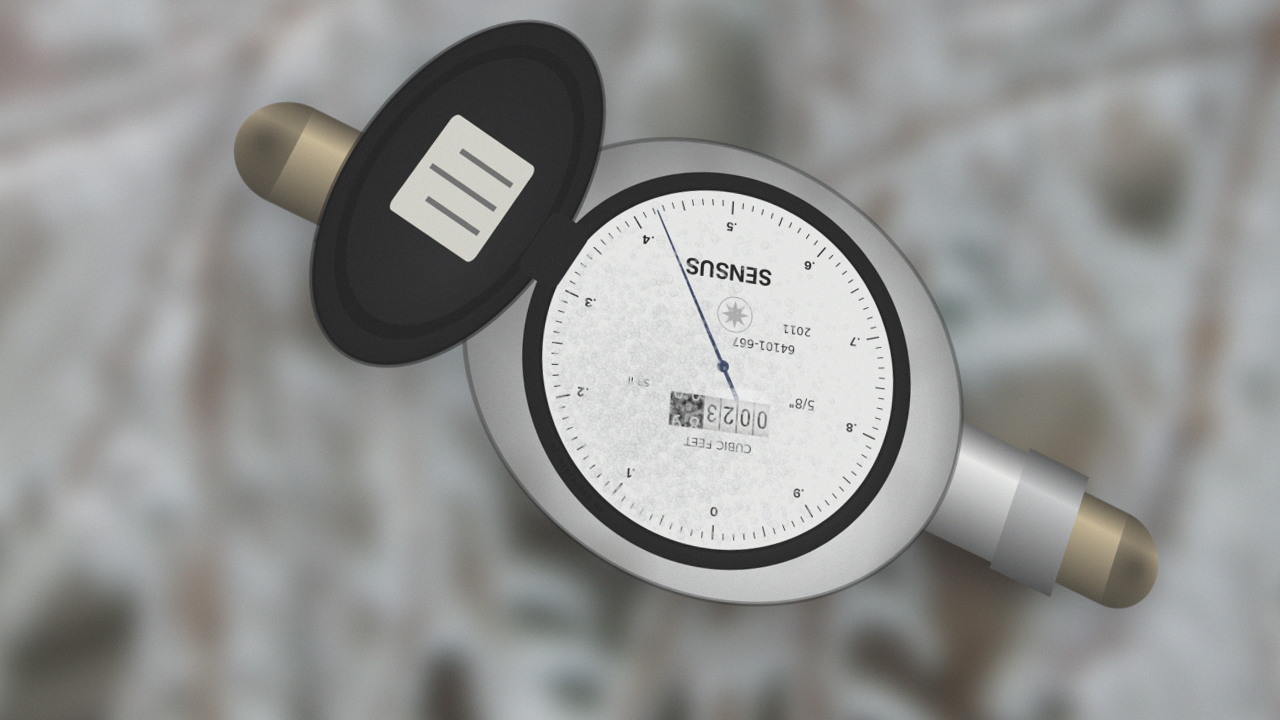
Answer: value=2389.42 unit=ft³
